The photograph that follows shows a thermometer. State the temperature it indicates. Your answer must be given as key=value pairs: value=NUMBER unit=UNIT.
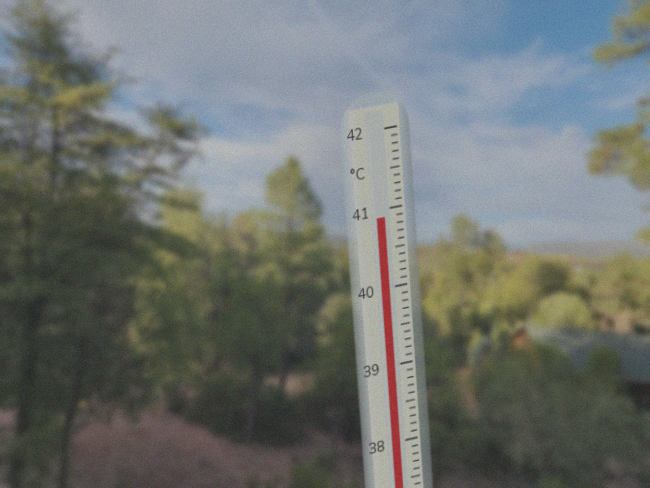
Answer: value=40.9 unit=°C
